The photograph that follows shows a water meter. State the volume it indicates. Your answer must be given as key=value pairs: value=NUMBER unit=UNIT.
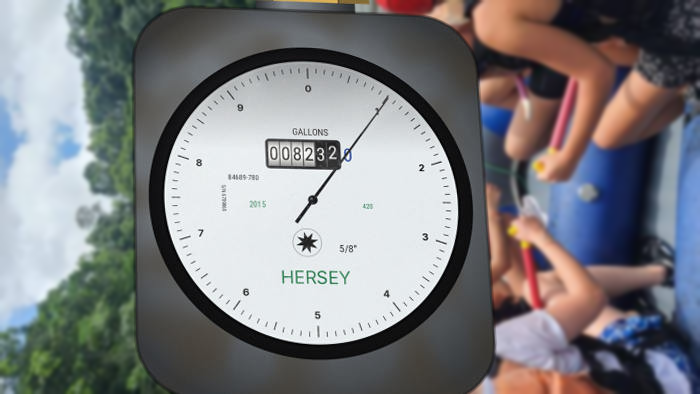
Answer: value=82321.0 unit=gal
